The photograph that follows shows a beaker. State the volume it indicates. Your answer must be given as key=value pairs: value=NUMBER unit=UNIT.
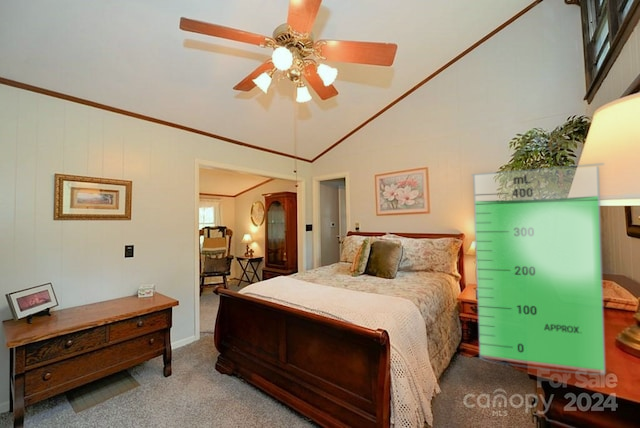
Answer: value=375 unit=mL
